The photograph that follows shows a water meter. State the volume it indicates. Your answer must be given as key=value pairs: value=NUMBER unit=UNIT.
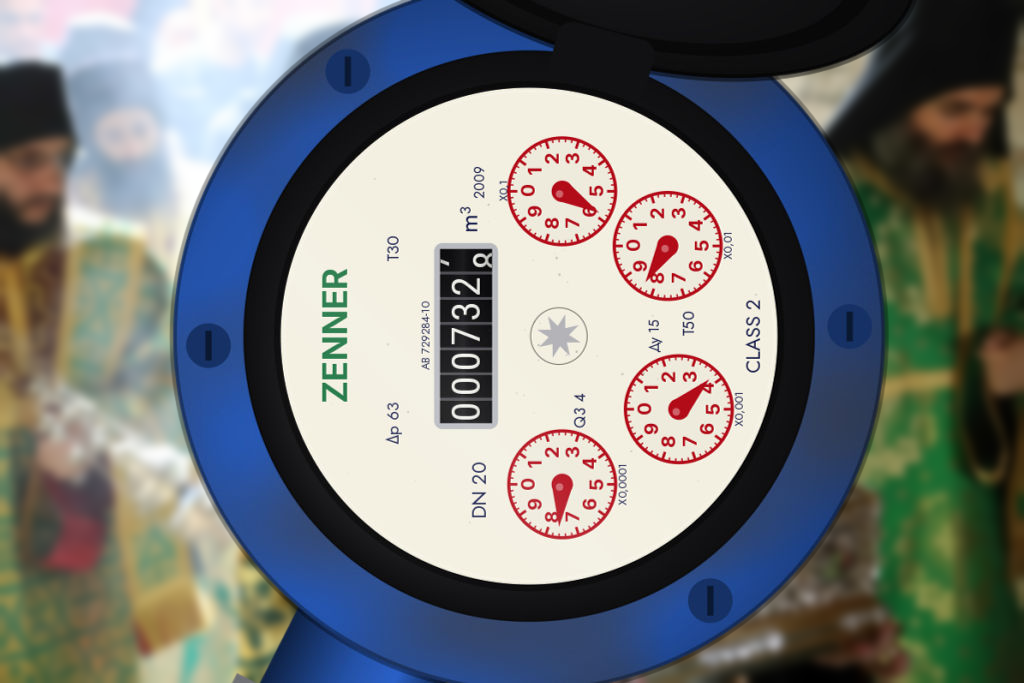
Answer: value=7327.5837 unit=m³
